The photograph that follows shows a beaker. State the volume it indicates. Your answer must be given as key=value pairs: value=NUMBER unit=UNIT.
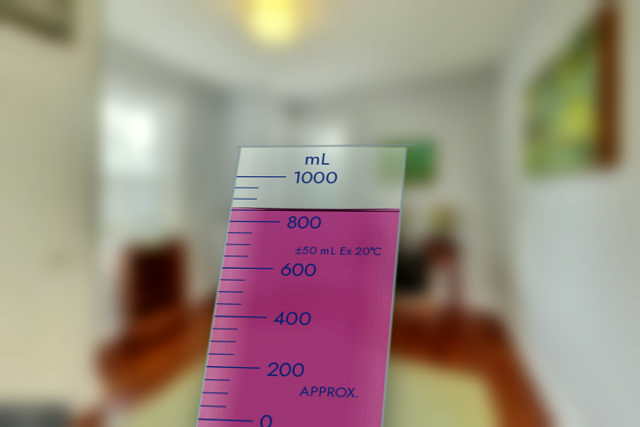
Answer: value=850 unit=mL
